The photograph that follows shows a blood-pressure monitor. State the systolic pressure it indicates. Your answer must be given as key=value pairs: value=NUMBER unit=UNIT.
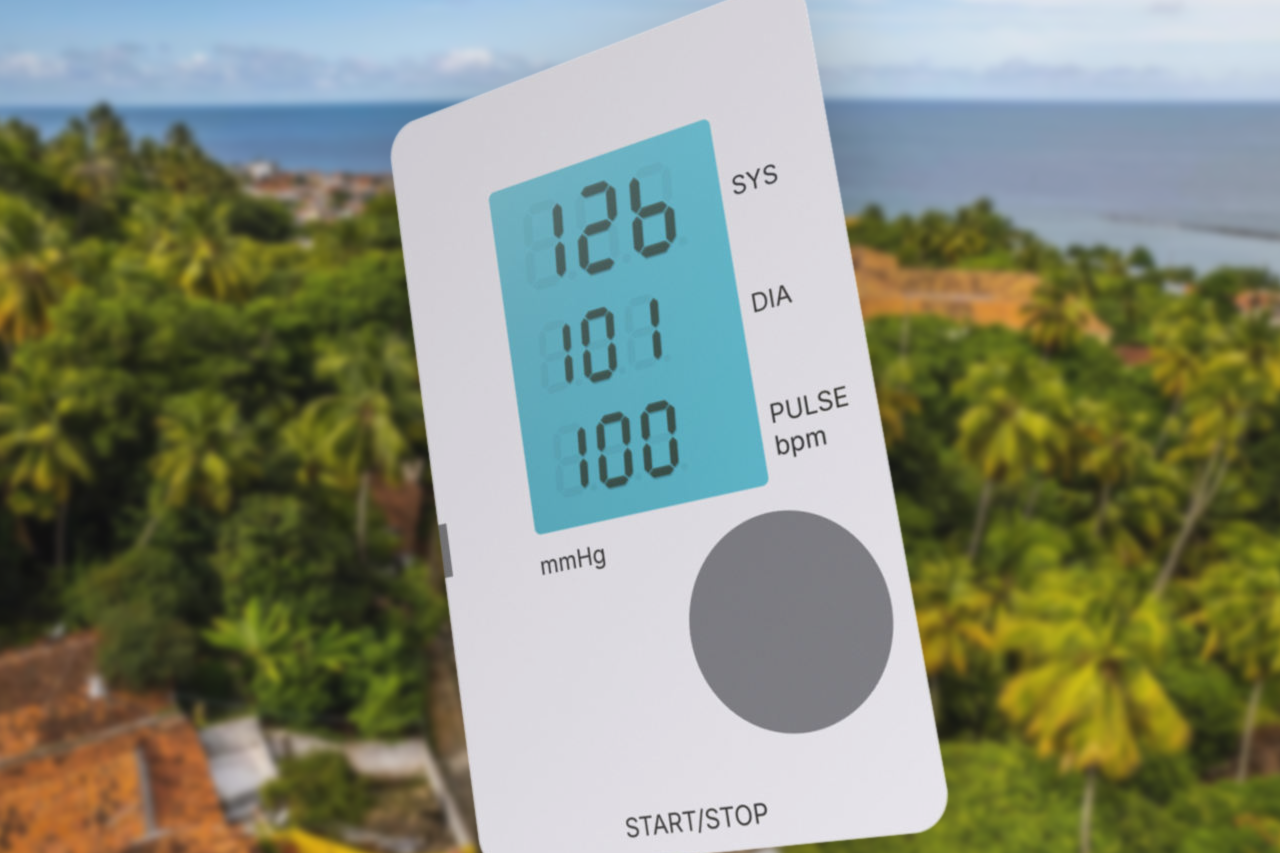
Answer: value=126 unit=mmHg
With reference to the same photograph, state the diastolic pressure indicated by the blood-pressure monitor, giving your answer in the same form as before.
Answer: value=101 unit=mmHg
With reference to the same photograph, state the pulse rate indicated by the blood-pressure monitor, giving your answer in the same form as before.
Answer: value=100 unit=bpm
